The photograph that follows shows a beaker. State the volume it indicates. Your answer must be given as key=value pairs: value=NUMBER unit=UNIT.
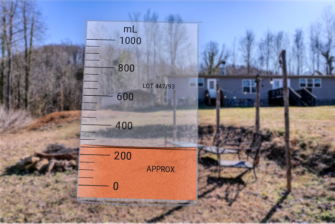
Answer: value=250 unit=mL
